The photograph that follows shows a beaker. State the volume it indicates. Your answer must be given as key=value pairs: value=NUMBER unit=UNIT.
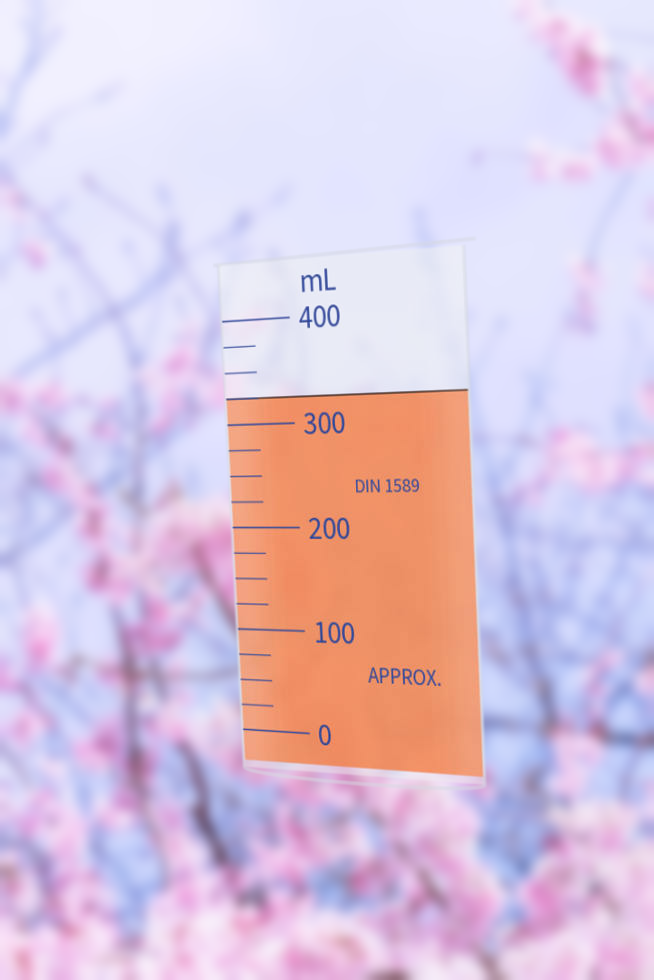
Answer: value=325 unit=mL
